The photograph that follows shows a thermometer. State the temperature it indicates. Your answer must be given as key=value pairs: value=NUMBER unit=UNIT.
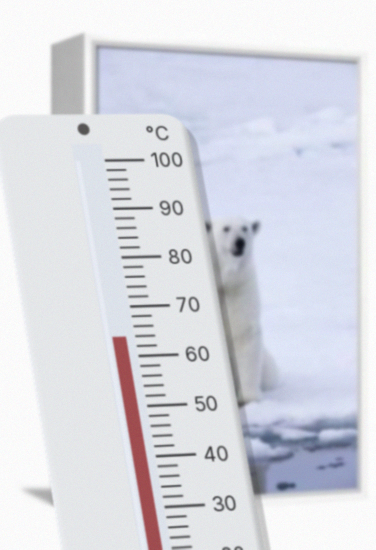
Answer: value=64 unit=°C
